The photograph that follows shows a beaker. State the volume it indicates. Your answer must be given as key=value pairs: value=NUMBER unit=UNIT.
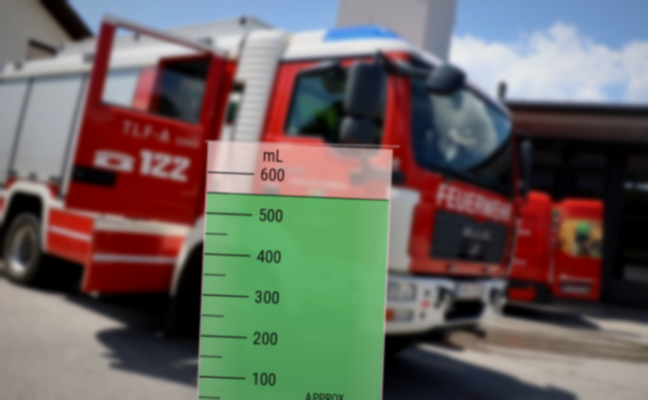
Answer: value=550 unit=mL
